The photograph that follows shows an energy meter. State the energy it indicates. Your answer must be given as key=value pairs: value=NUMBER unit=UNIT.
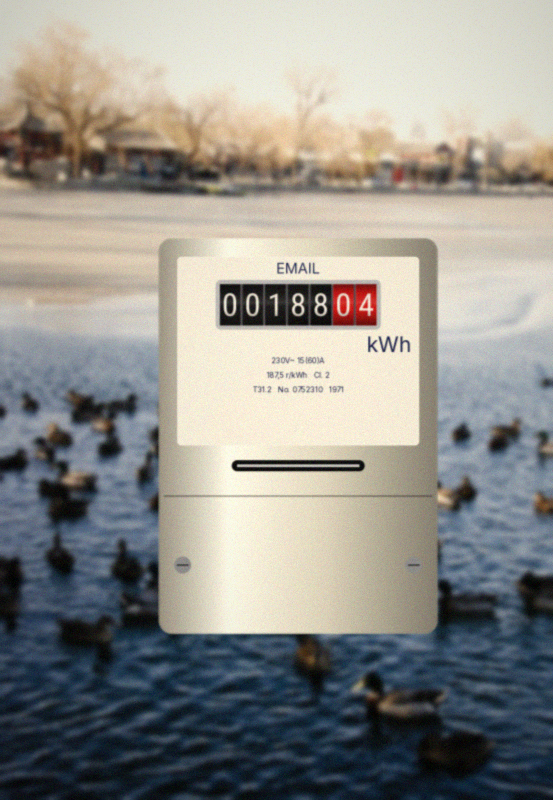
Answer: value=188.04 unit=kWh
